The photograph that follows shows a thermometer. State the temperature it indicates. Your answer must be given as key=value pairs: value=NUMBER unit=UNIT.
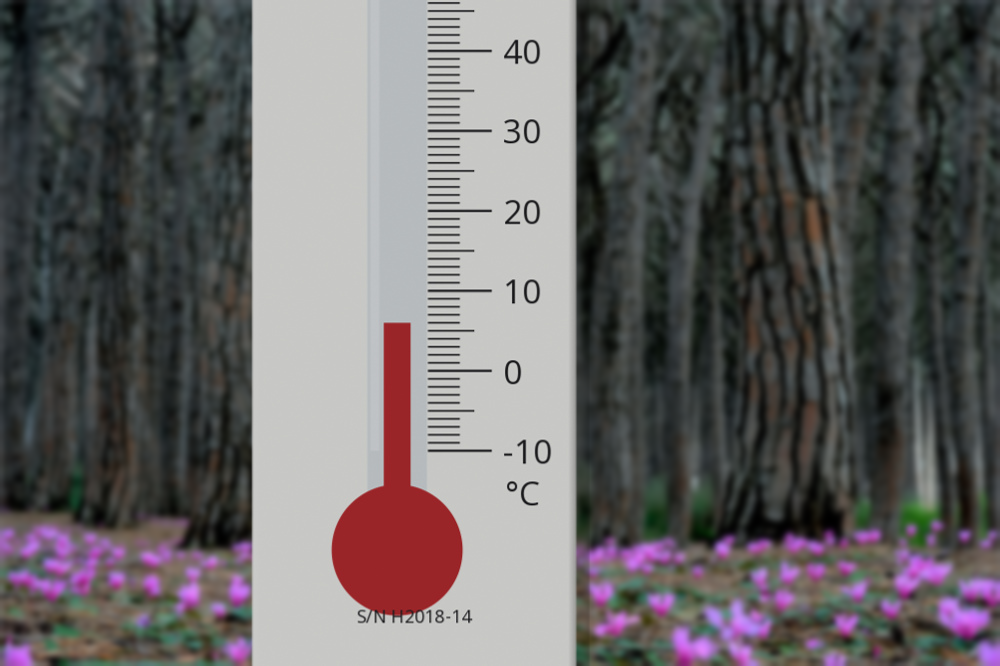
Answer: value=6 unit=°C
